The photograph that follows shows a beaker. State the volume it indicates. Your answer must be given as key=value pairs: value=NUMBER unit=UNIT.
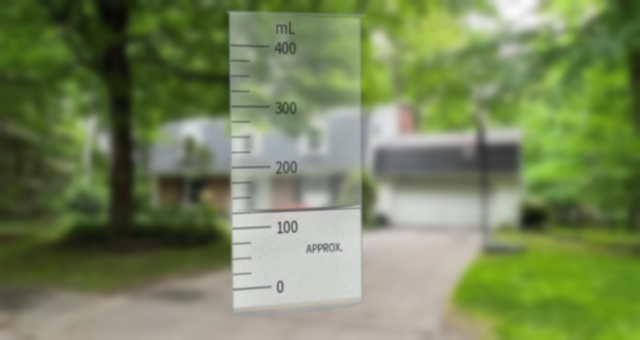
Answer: value=125 unit=mL
